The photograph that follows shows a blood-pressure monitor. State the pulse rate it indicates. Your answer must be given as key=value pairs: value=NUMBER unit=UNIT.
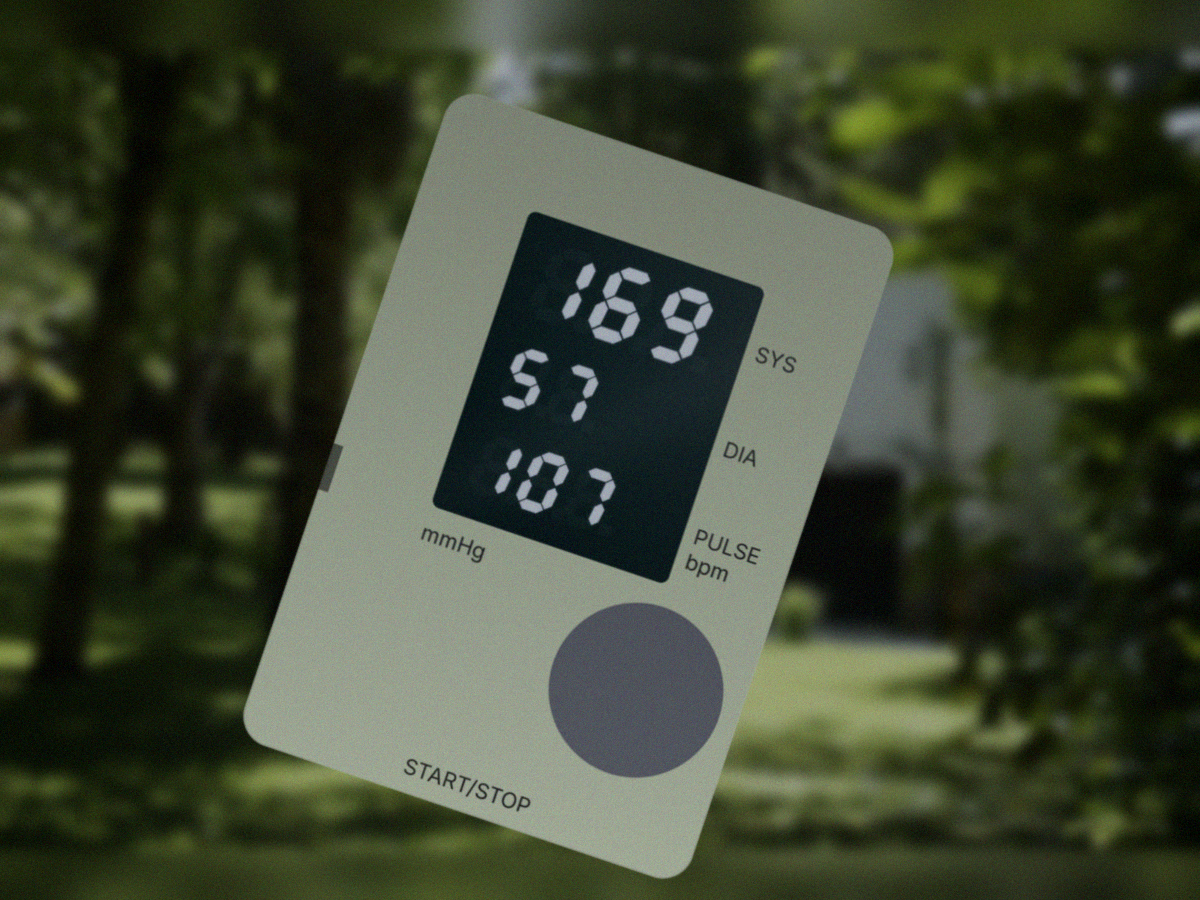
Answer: value=107 unit=bpm
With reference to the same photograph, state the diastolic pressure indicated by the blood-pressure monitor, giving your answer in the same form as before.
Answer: value=57 unit=mmHg
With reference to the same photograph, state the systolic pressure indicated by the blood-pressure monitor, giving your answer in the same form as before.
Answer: value=169 unit=mmHg
